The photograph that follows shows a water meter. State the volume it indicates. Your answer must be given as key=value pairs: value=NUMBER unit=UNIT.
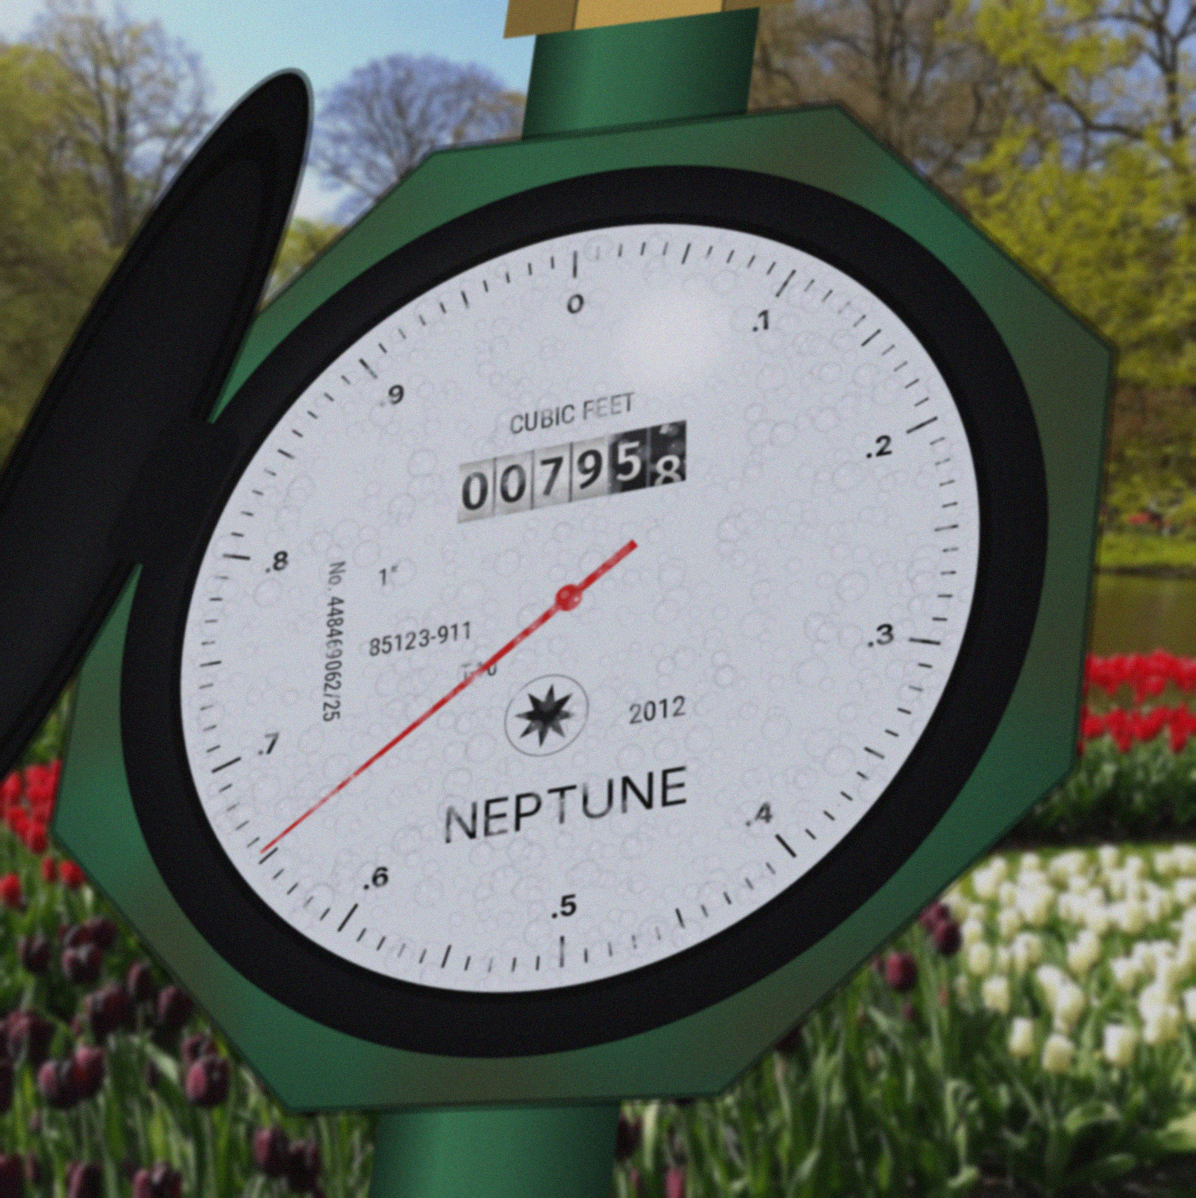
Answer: value=7957.65 unit=ft³
